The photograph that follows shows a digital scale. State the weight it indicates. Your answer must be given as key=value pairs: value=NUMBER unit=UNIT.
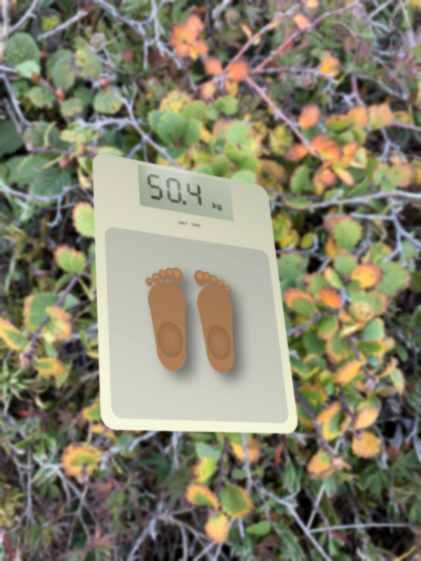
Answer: value=50.4 unit=kg
